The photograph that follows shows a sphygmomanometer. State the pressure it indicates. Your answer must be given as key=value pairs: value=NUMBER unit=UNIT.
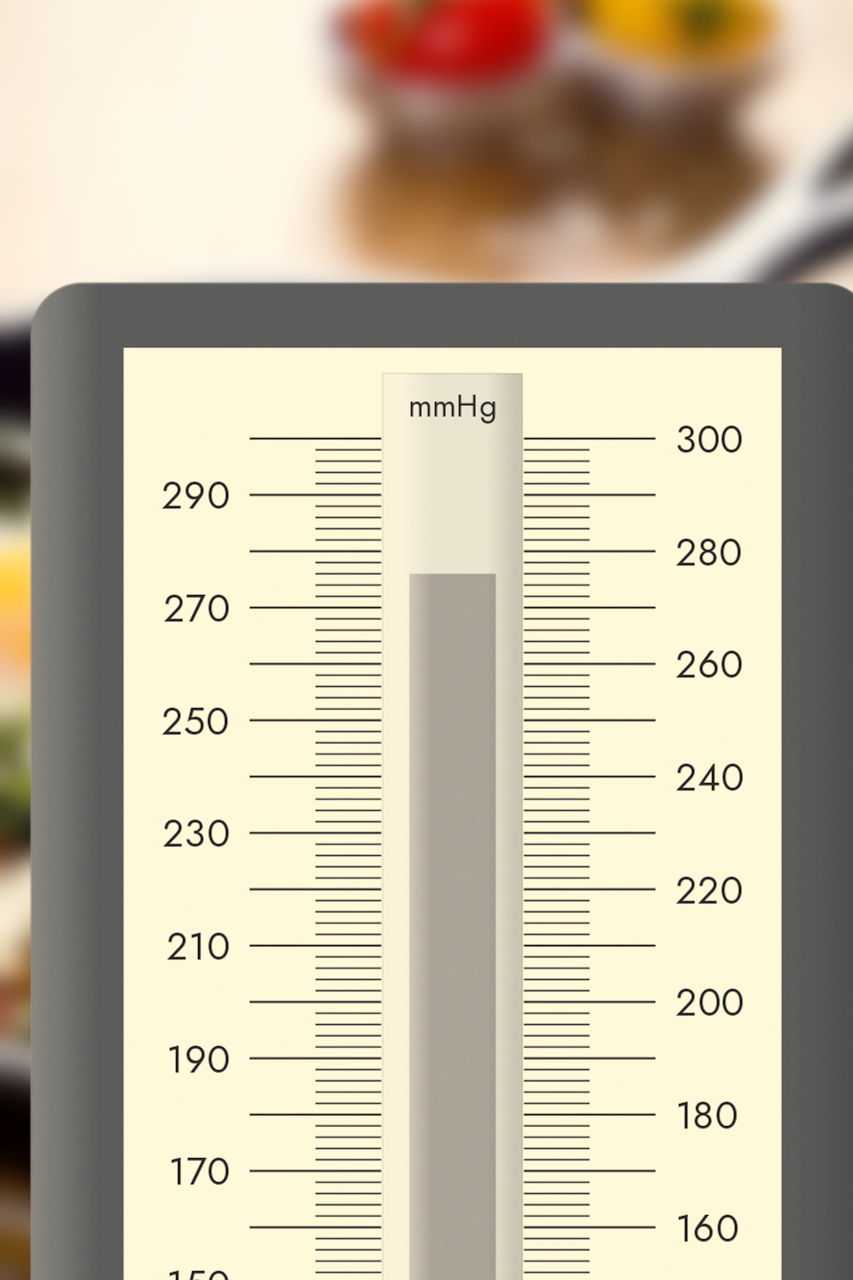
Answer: value=276 unit=mmHg
